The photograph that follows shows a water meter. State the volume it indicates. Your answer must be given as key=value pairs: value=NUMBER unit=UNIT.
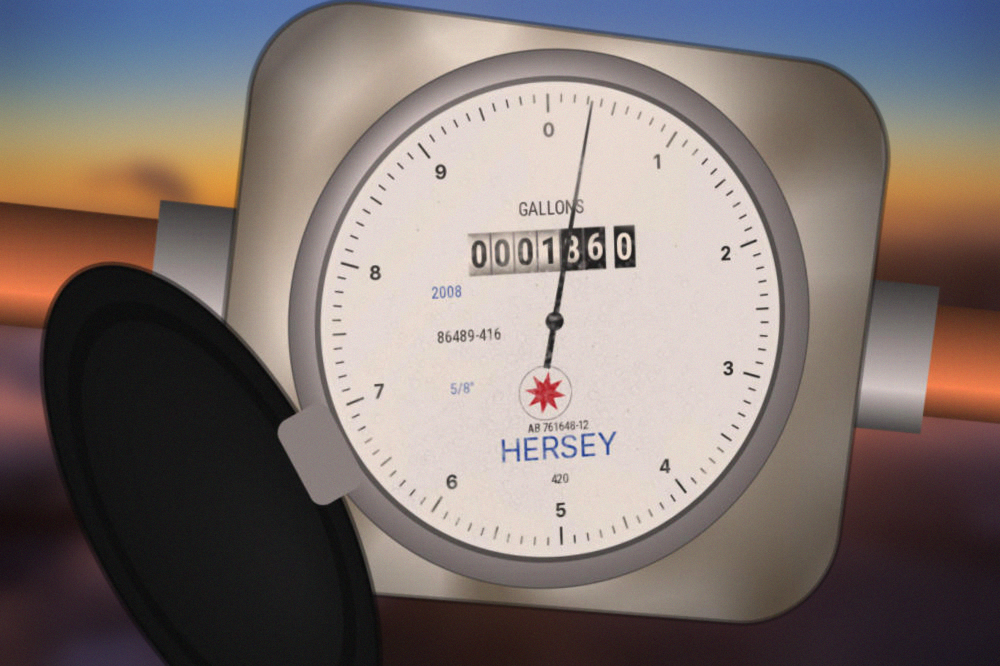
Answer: value=1860.3 unit=gal
